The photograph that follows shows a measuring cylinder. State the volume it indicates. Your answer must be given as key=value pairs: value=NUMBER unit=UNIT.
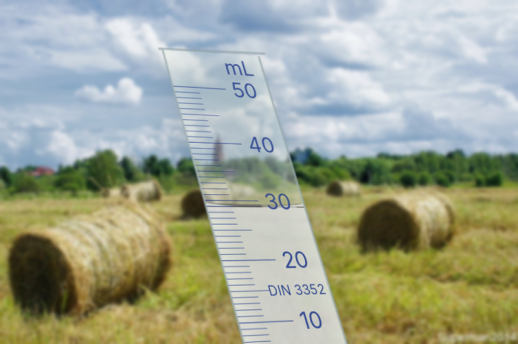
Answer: value=29 unit=mL
